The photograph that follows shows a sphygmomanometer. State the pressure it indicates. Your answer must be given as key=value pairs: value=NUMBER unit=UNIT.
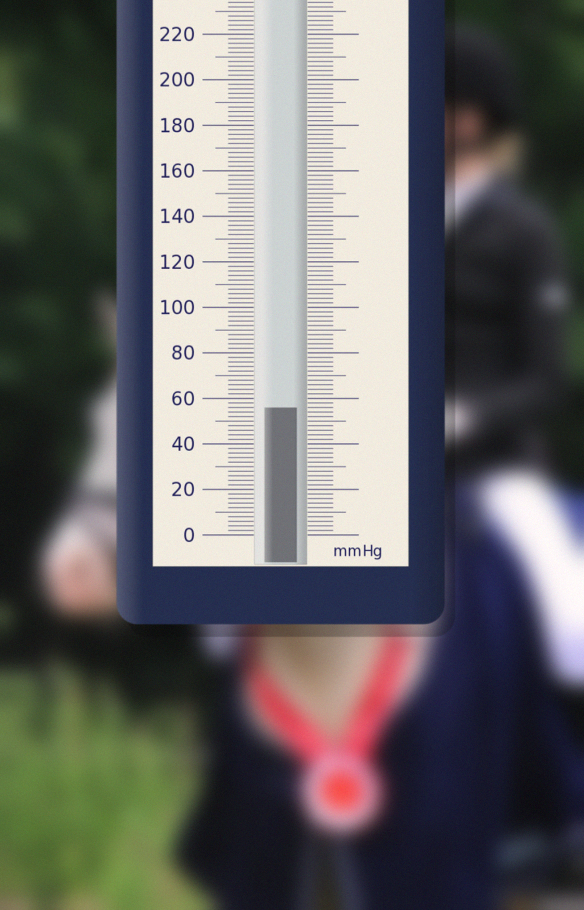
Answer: value=56 unit=mmHg
